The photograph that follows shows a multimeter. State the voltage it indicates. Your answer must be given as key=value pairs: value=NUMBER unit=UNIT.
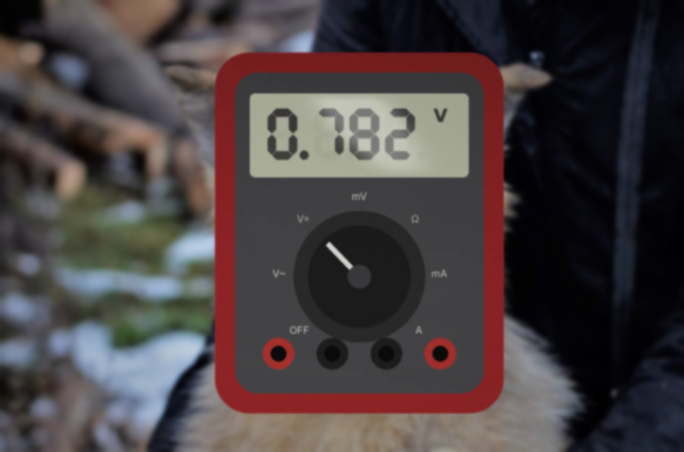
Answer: value=0.782 unit=V
